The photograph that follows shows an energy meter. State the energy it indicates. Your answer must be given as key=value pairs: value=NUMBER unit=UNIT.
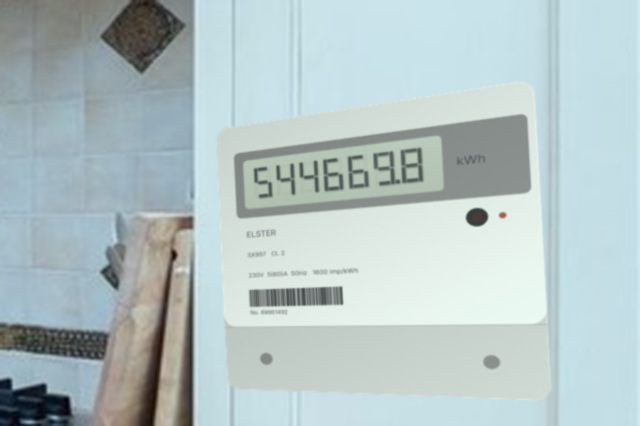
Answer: value=544669.8 unit=kWh
